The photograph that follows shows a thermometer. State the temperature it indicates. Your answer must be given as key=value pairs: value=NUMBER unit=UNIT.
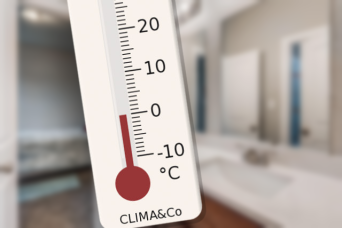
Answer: value=0 unit=°C
